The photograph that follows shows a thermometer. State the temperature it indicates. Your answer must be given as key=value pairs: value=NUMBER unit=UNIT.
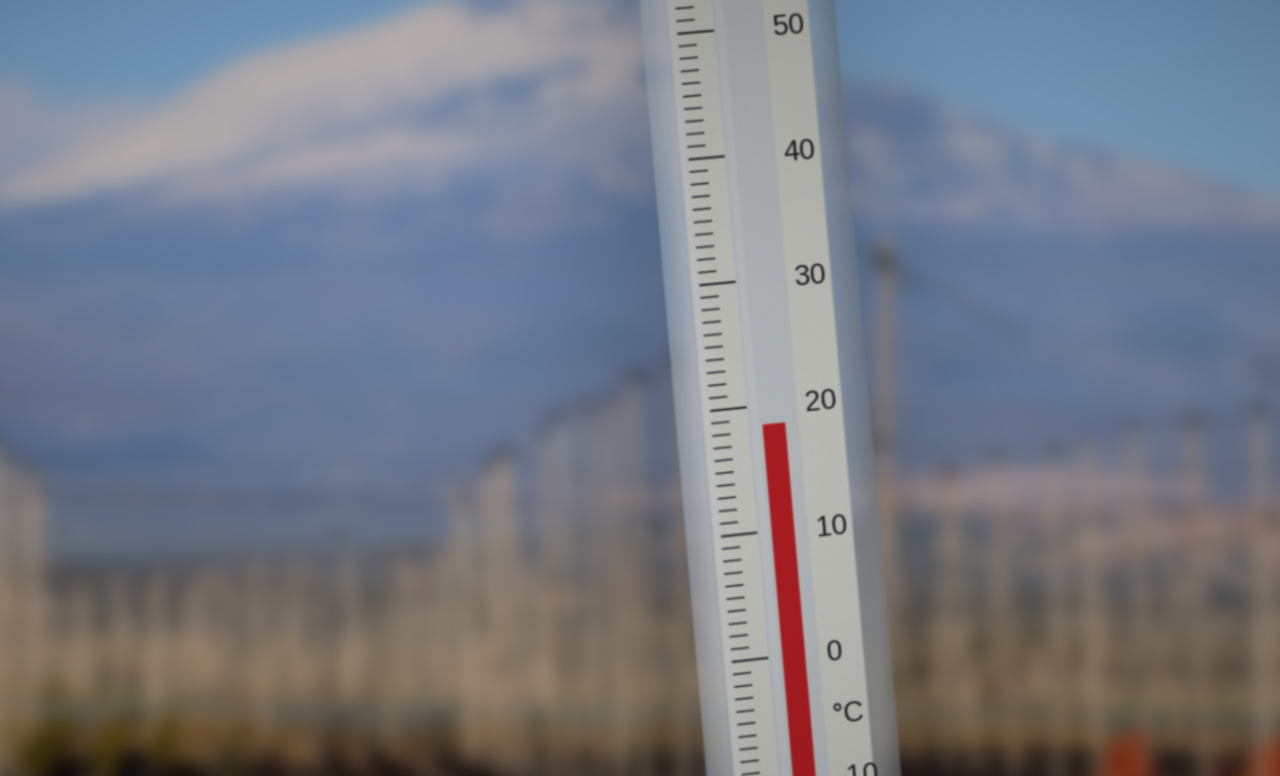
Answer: value=18.5 unit=°C
